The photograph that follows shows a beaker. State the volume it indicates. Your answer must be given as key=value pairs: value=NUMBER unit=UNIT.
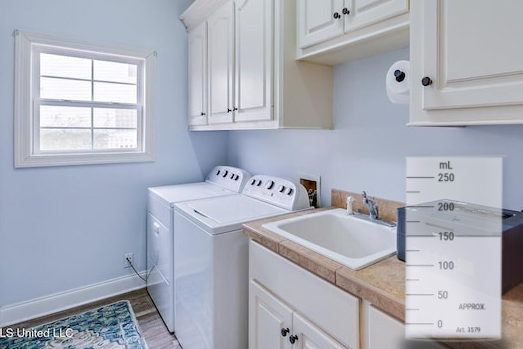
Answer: value=150 unit=mL
